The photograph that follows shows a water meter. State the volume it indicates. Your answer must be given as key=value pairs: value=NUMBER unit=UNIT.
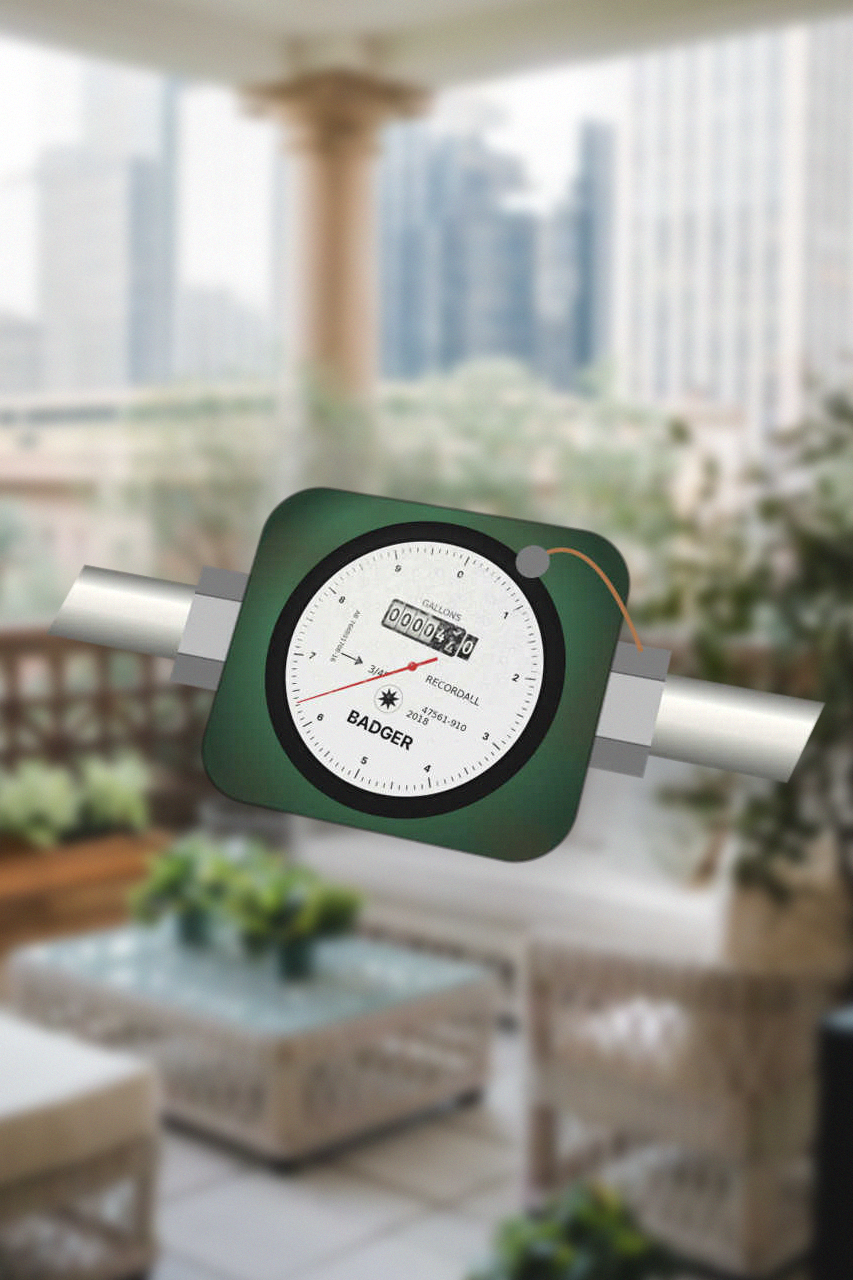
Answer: value=436.3 unit=gal
